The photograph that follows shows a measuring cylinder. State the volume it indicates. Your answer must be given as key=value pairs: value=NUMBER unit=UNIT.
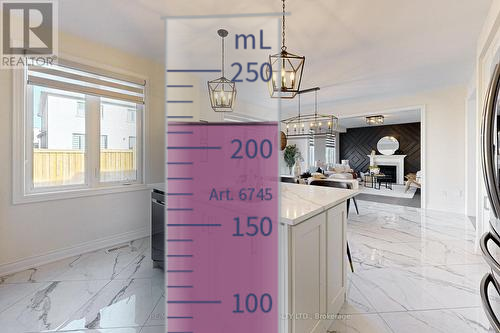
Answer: value=215 unit=mL
